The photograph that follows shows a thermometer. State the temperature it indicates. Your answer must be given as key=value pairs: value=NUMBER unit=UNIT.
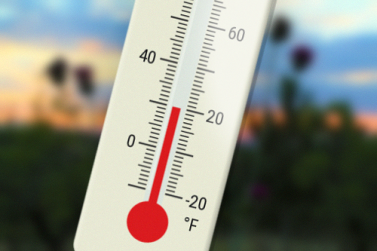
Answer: value=20 unit=°F
